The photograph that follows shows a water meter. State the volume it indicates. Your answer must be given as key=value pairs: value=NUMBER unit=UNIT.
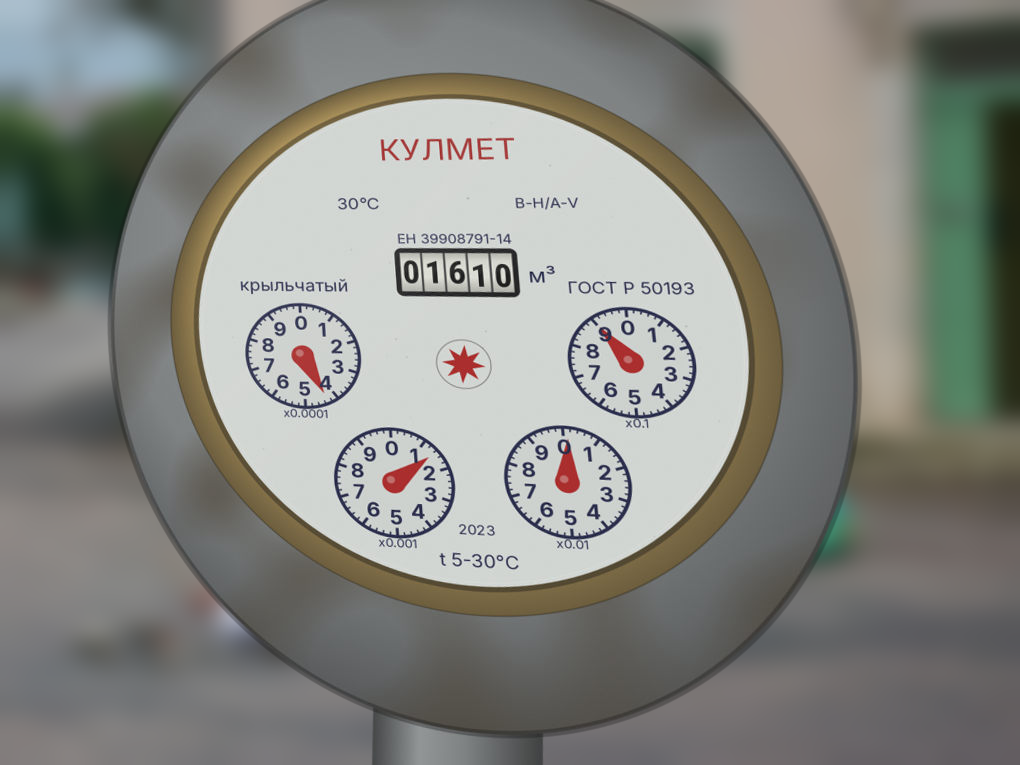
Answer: value=1609.9014 unit=m³
